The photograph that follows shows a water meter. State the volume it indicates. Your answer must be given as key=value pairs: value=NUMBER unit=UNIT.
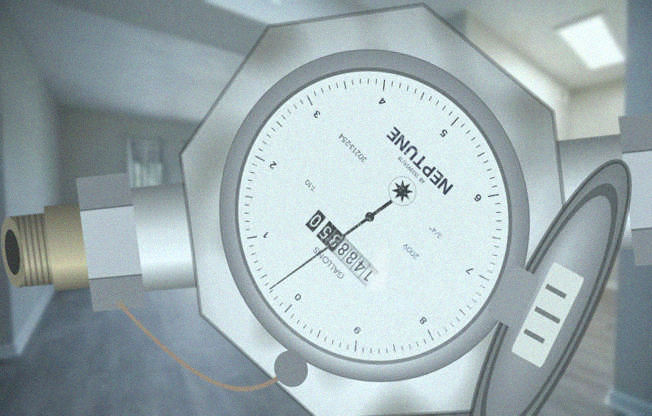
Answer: value=1488850.3 unit=gal
